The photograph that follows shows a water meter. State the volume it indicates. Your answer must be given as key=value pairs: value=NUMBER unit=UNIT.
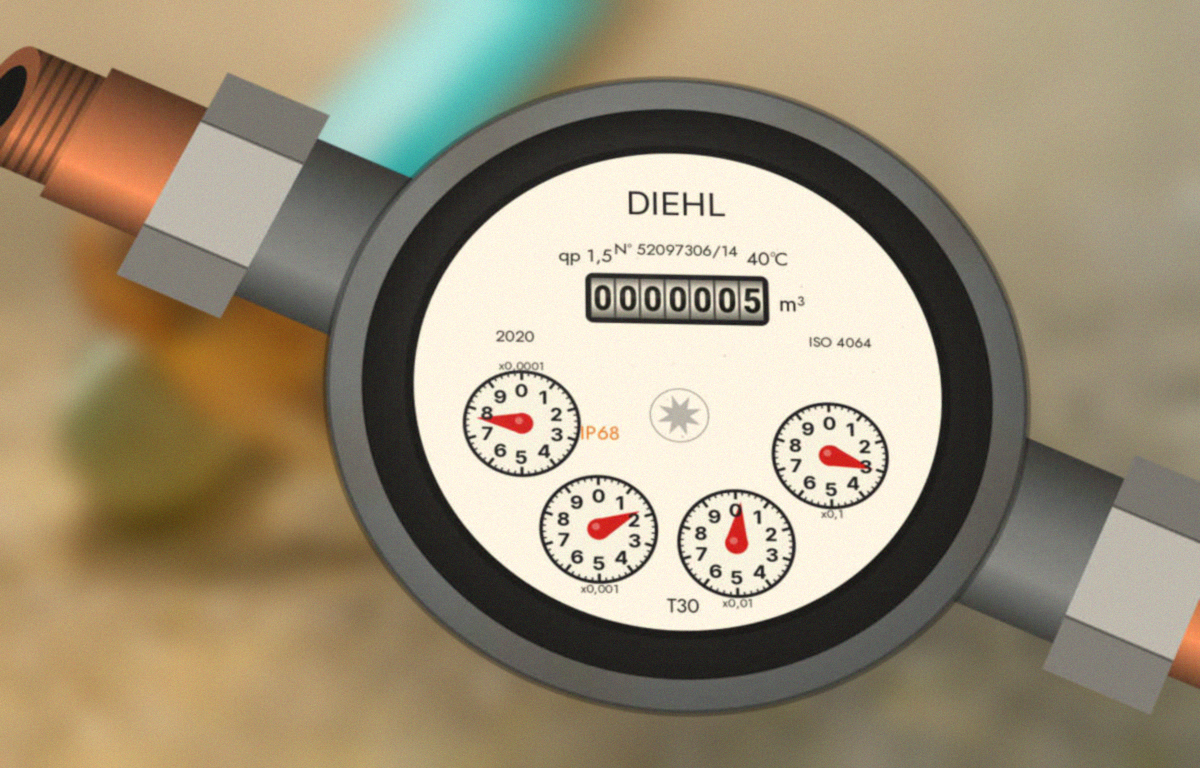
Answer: value=5.3017 unit=m³
